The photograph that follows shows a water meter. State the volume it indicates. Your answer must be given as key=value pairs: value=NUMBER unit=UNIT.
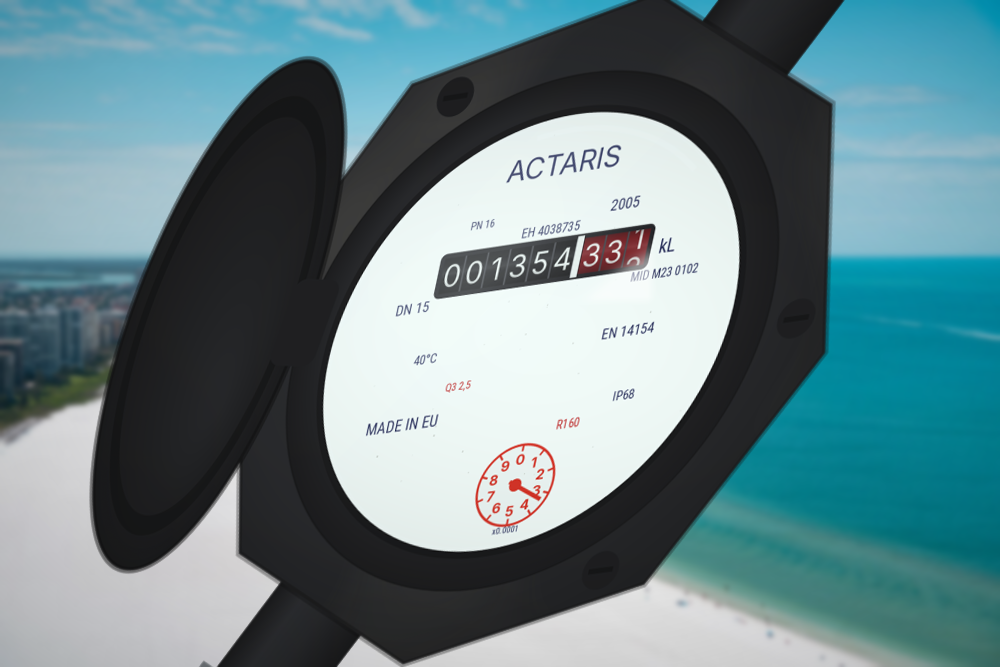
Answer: value=1354.3313 unit=kL
